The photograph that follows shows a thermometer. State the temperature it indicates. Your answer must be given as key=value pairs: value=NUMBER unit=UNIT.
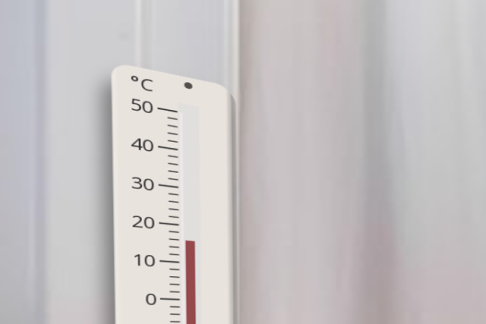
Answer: value=16 unit=°C
